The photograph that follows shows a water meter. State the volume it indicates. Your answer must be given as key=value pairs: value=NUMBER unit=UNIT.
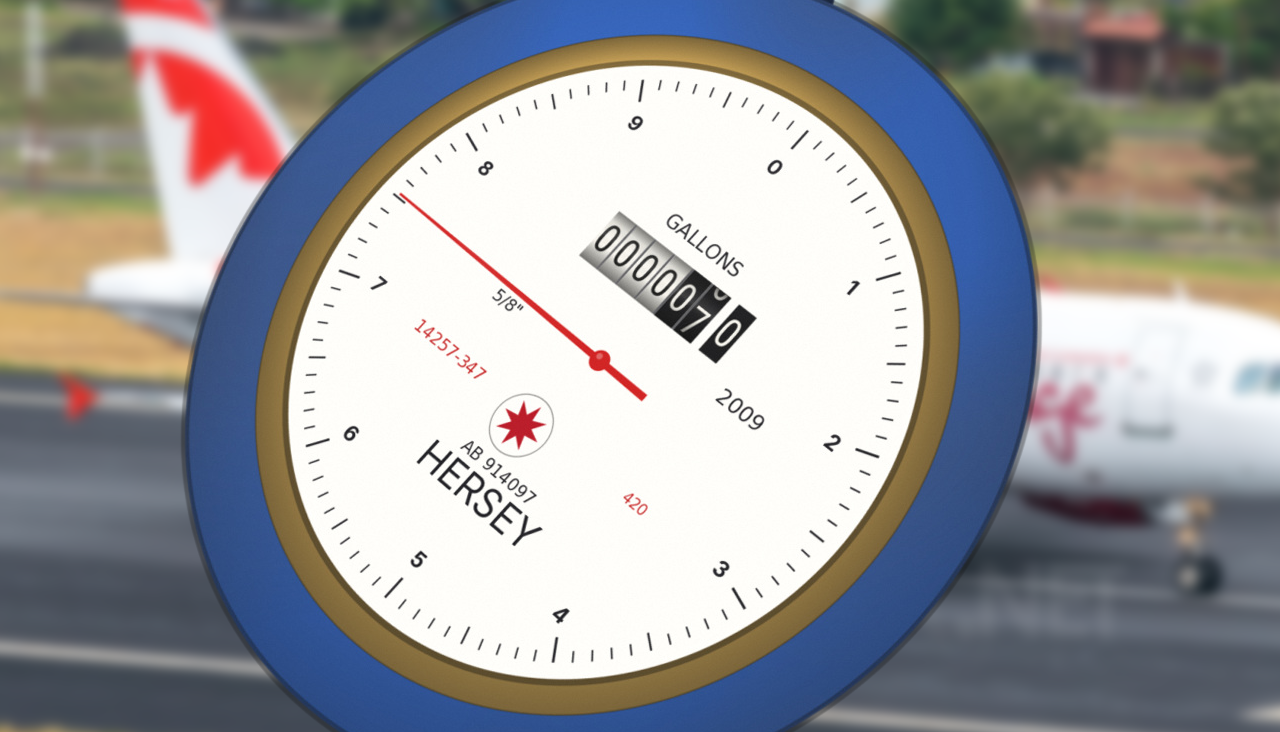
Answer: value=67.5 unit=gal
